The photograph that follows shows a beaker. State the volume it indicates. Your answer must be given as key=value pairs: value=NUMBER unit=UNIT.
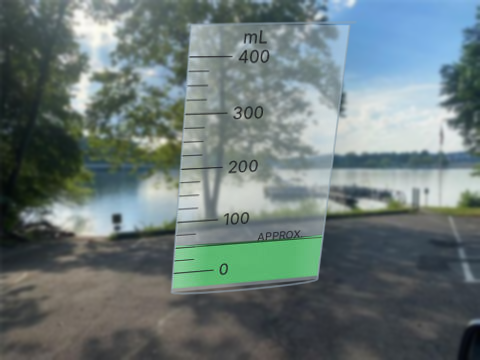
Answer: value=50 unit=mL
